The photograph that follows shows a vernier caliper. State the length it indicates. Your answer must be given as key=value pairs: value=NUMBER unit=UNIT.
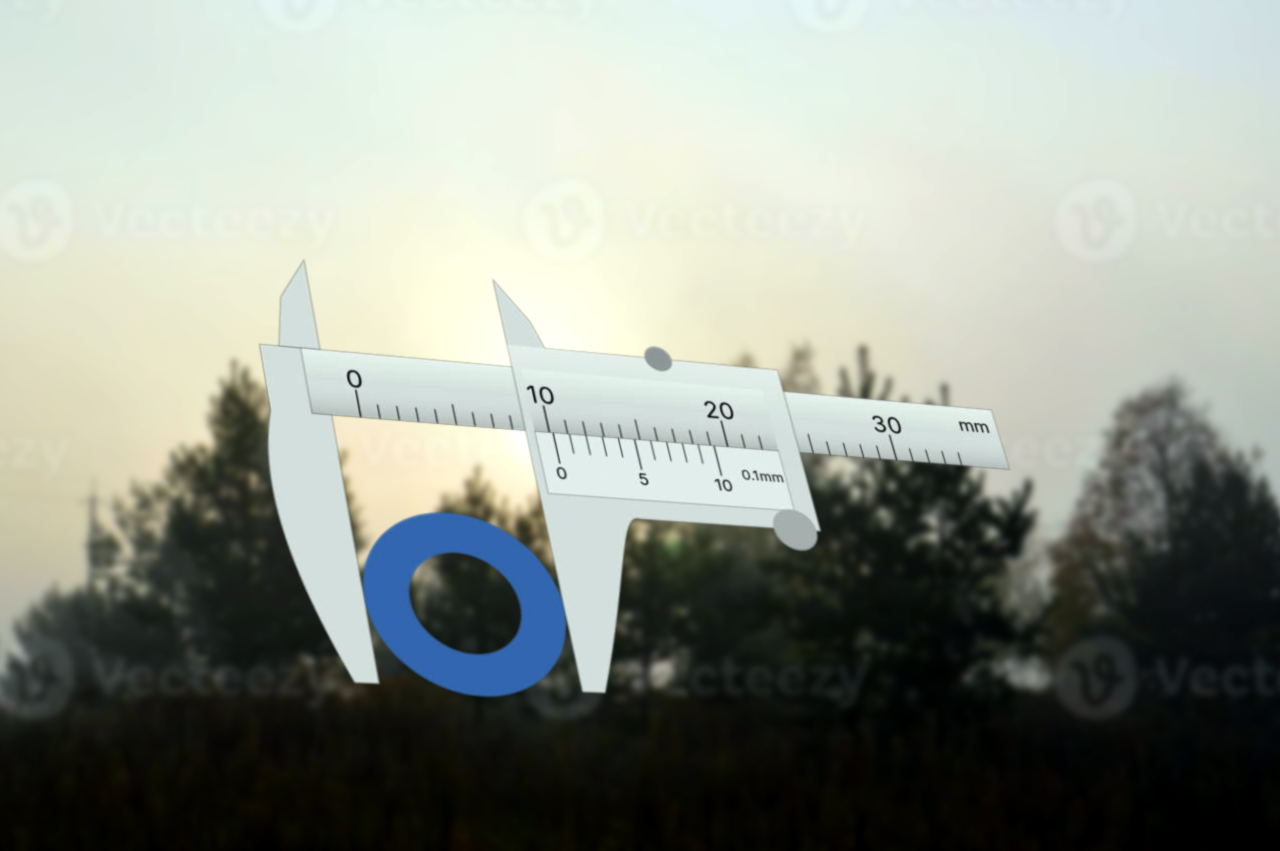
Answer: value=10.2 unit=mm
